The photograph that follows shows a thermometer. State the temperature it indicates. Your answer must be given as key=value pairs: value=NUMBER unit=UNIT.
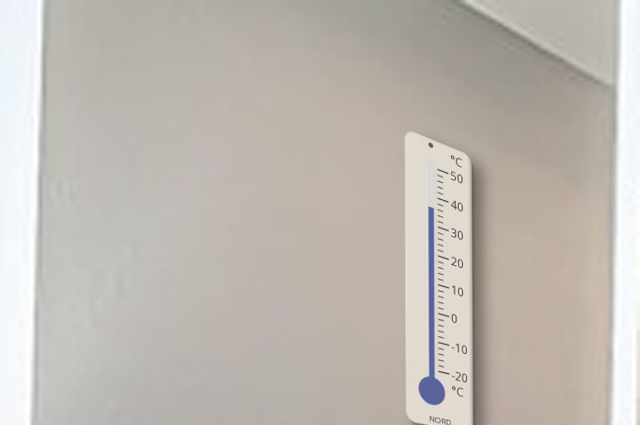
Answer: value=36 unit=°C
